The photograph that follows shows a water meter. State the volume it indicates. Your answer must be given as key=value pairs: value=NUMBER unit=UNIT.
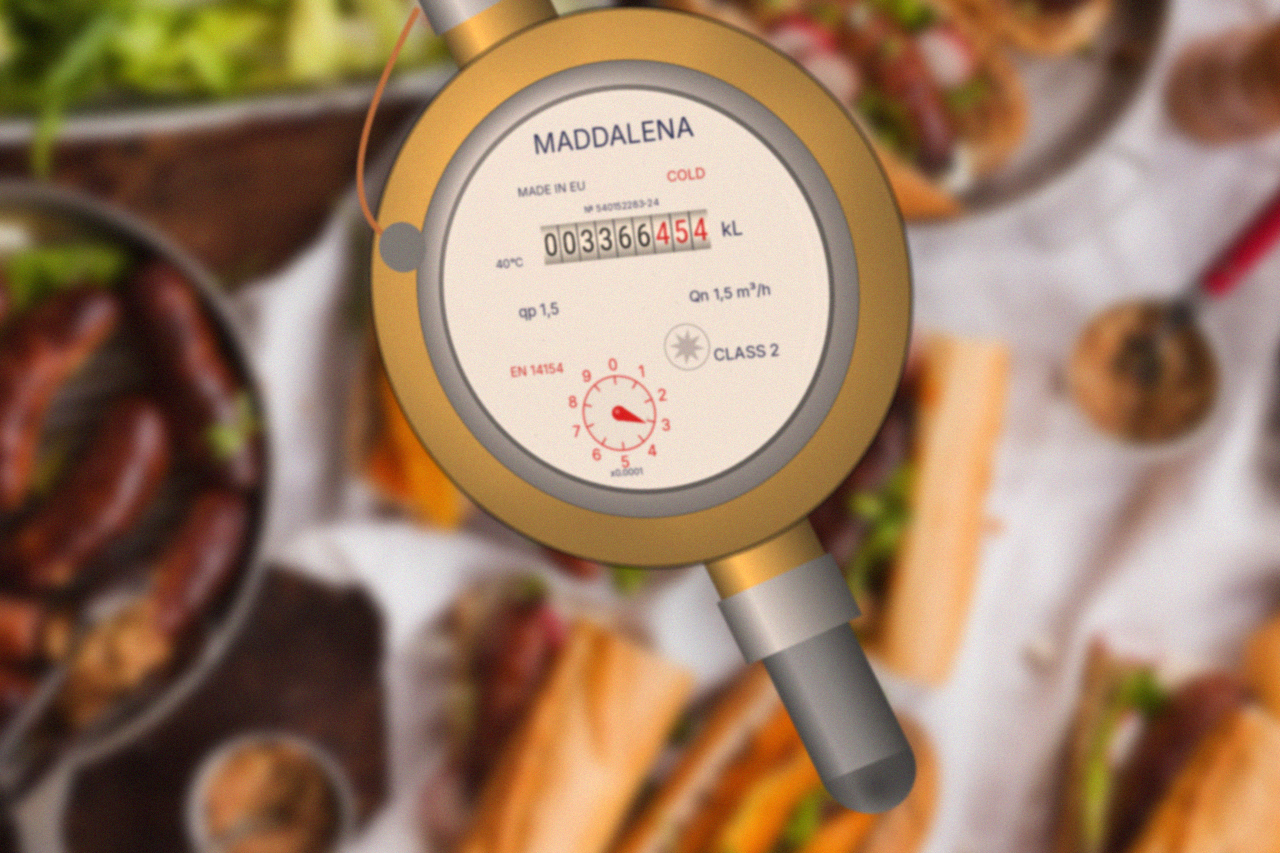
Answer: value=3366.4543 unit=kL
